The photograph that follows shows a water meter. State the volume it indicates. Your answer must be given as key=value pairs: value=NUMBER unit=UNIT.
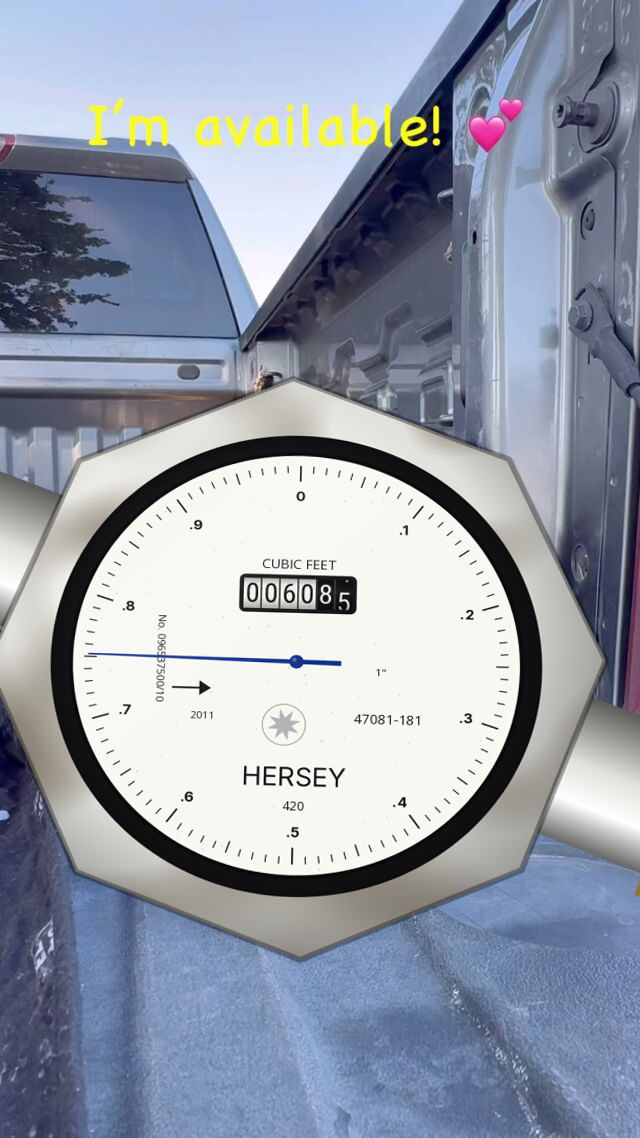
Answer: value=6084.75 unit=ft³
